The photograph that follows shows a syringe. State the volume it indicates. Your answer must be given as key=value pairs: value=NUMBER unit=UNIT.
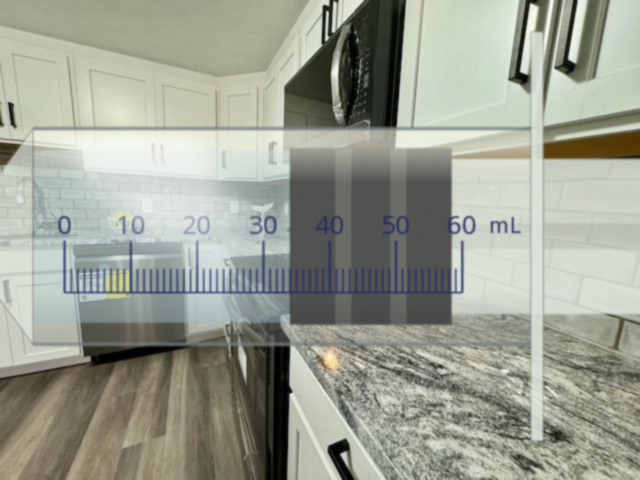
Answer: value=34 unit=mL
